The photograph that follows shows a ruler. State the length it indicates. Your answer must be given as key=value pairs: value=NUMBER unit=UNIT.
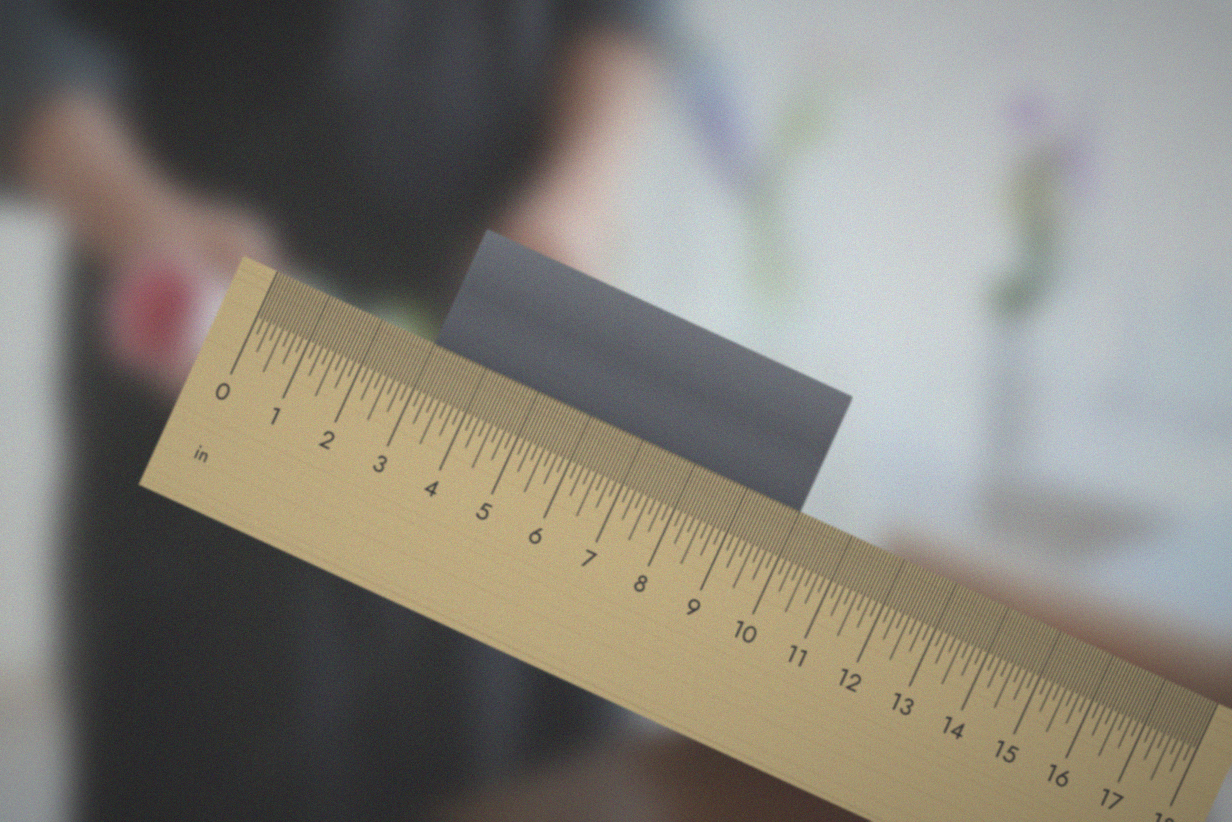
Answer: value=7 unit=in
